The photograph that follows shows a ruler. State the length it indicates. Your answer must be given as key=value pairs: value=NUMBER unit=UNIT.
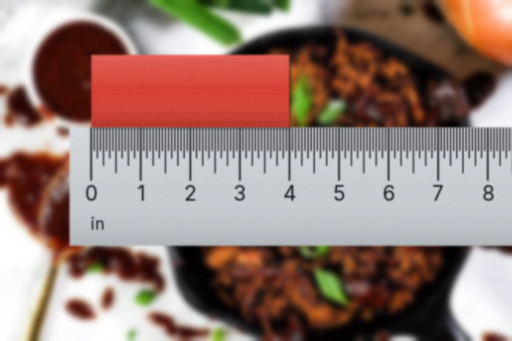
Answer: value=4 unit=in
